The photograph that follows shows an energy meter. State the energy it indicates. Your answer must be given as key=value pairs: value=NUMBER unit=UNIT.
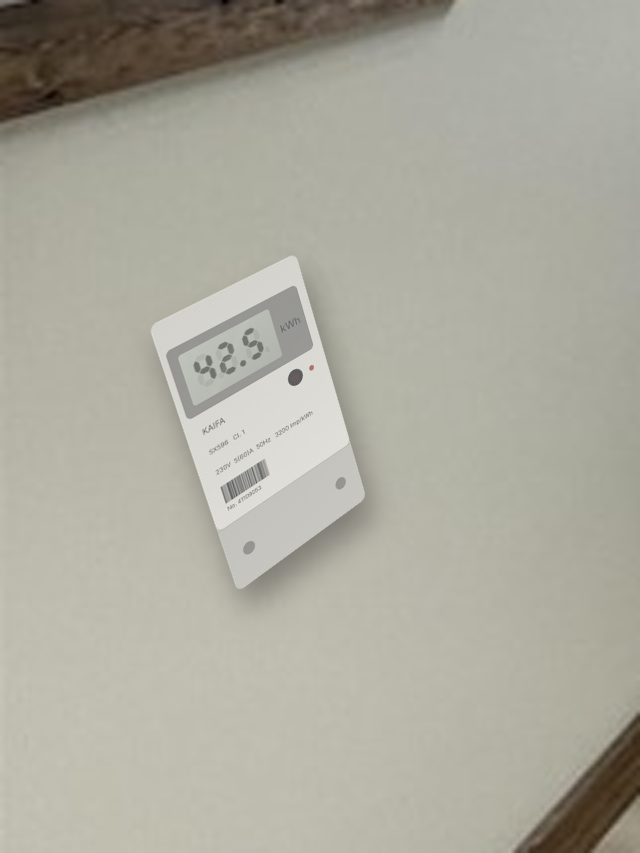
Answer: value=42.5 unit=kWh
